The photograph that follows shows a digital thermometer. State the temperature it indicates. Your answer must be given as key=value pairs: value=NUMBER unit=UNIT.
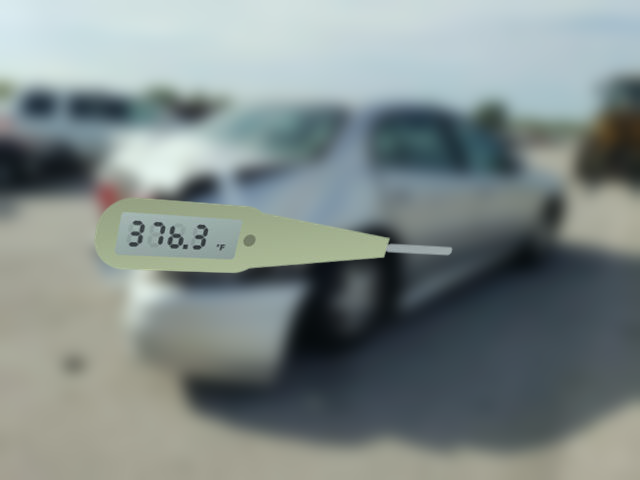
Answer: value=376.3 unit=°F
